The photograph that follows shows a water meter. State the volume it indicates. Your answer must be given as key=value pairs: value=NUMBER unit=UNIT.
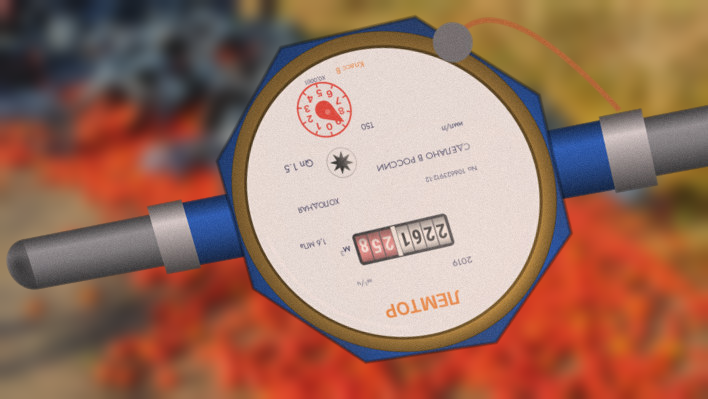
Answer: value=2261.2578 unit=m³
